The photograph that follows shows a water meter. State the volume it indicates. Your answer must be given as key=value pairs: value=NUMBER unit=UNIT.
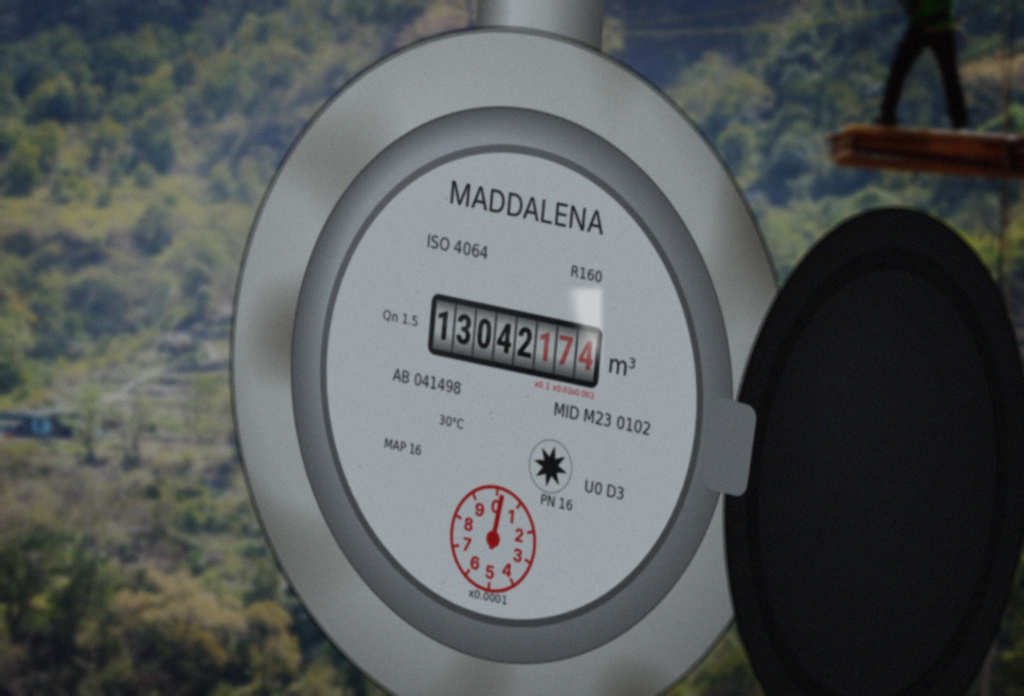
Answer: value=13042.1740 unit=m³
